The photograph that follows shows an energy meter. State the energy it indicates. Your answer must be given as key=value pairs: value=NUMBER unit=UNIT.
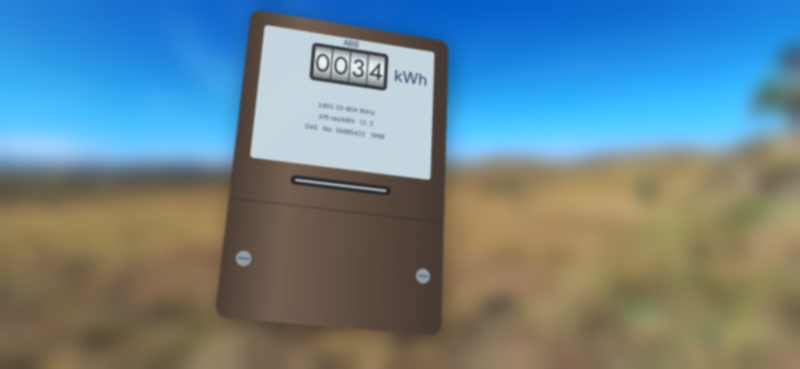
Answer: value=34 unit=kWh
